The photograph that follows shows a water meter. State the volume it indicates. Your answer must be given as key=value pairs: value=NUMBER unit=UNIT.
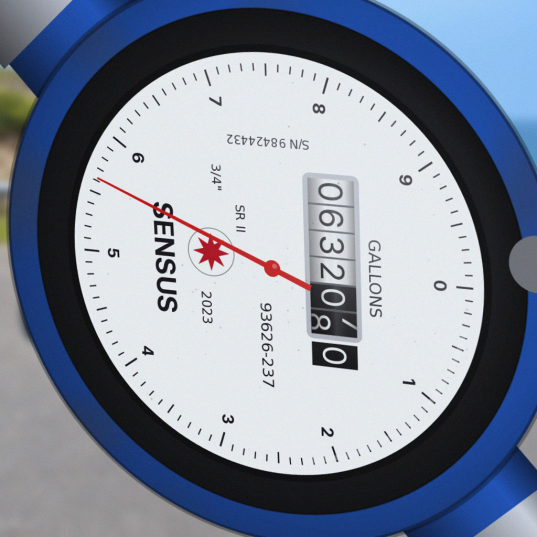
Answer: value=632075.6 unit=gal
